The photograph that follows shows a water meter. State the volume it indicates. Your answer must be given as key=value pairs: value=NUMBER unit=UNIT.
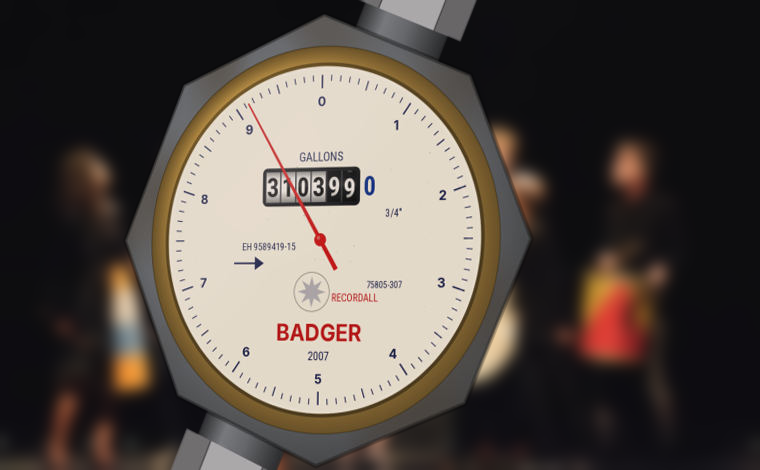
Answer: value=3103989.1 unit=gal
